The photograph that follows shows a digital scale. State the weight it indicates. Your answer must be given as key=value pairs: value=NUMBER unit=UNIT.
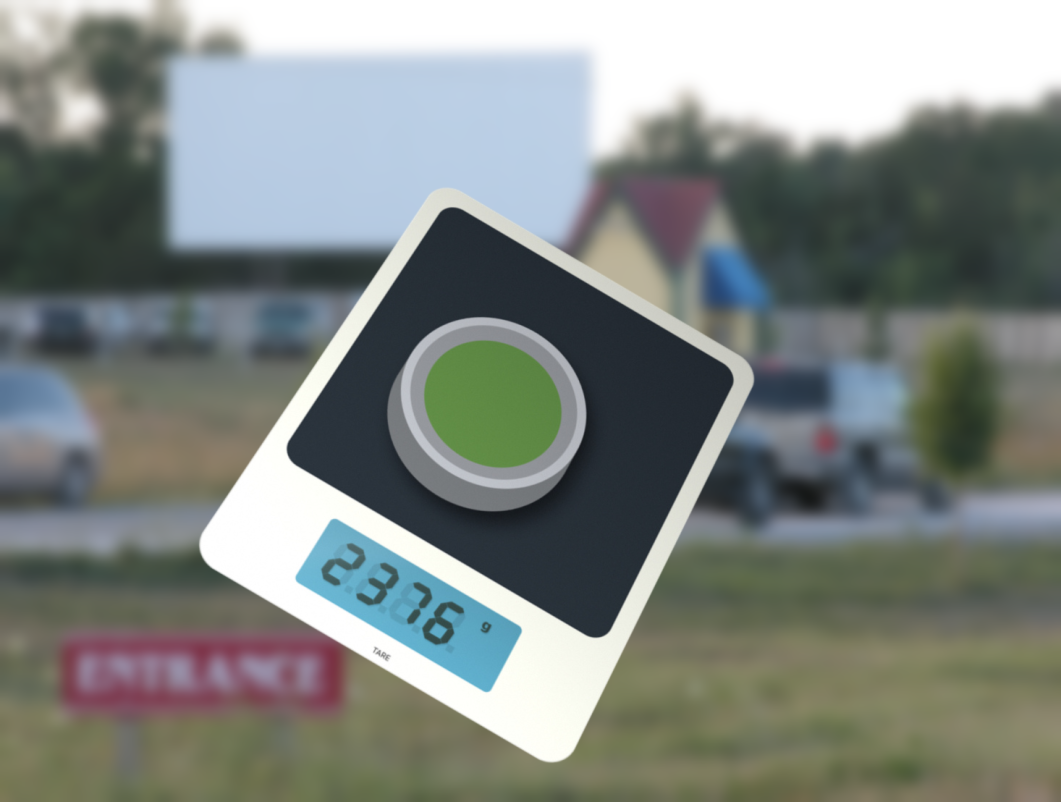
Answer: value=2376 unit=g
